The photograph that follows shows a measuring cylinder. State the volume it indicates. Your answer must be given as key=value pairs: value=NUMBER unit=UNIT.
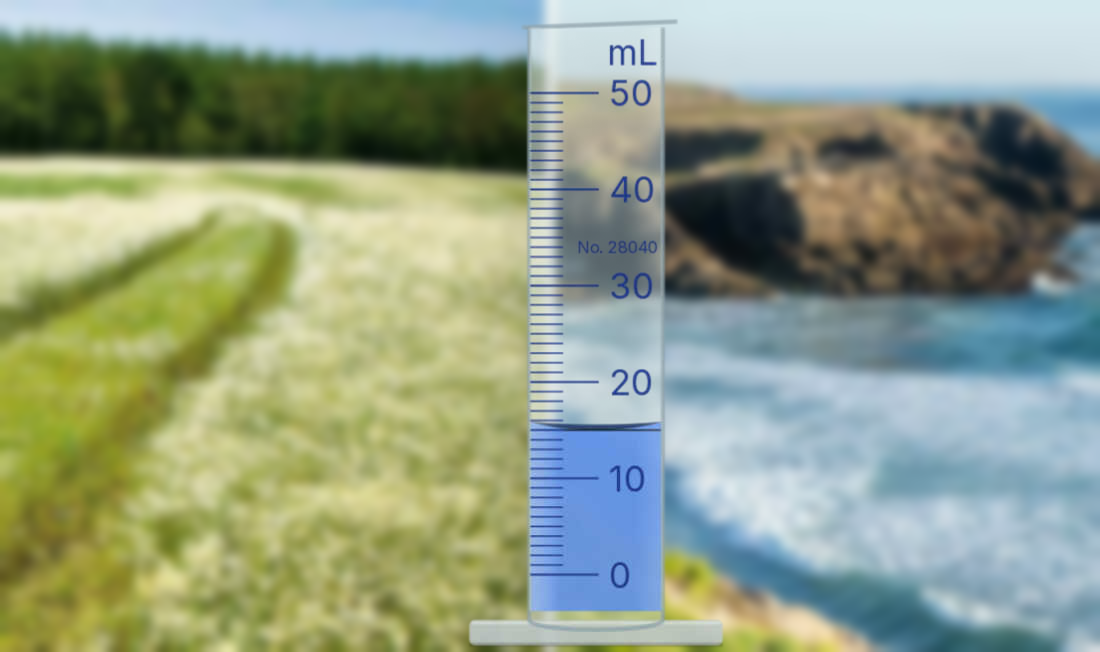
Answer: value=15 unit=mL
